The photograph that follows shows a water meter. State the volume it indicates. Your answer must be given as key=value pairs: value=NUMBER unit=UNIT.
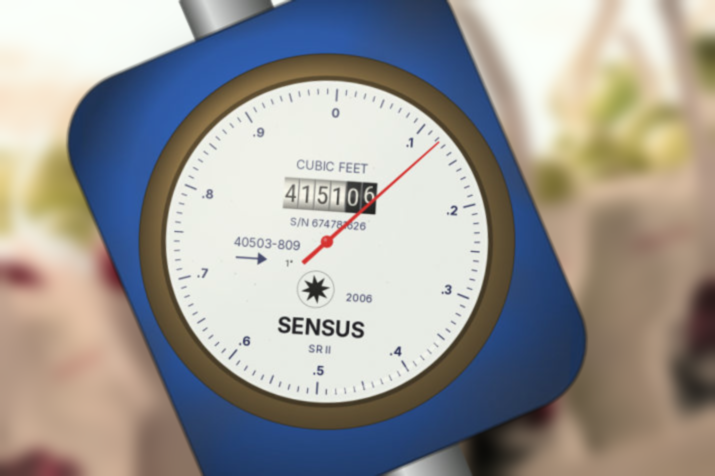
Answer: value=415106.12 unit=ft³
